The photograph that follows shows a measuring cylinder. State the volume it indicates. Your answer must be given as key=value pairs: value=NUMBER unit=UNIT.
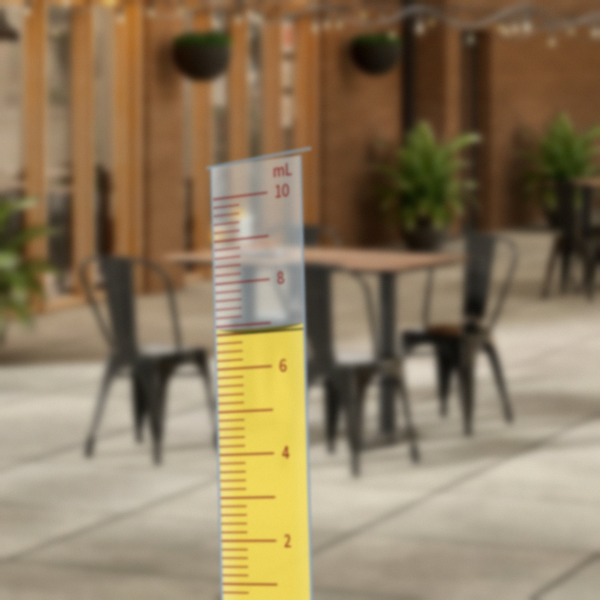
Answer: value=6.8 unit=mL
